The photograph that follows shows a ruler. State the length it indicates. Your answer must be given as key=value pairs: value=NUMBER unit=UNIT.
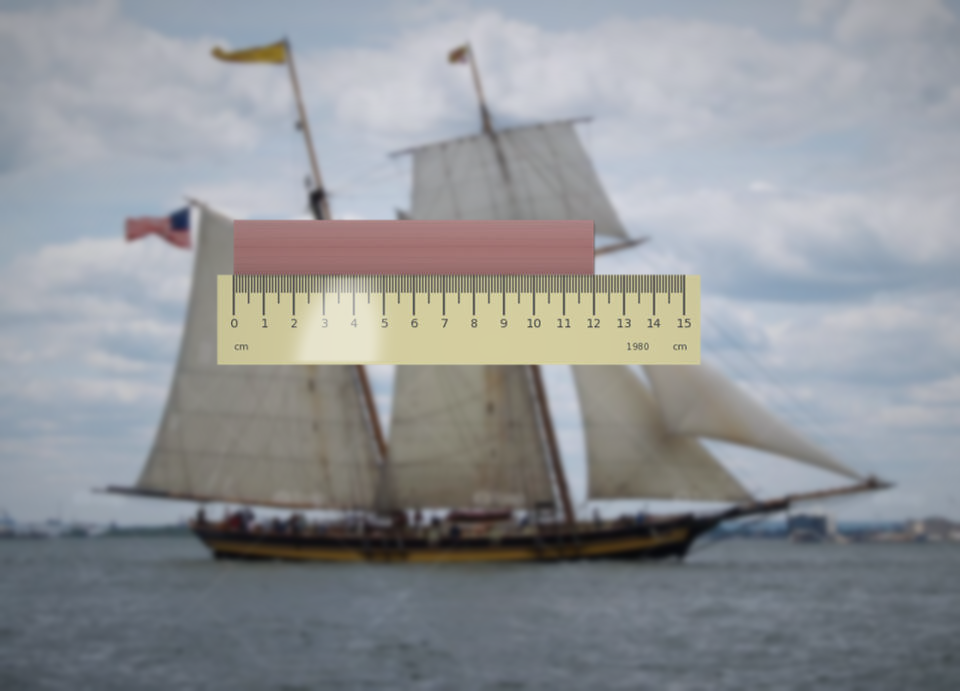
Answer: value=12 unit=cm
